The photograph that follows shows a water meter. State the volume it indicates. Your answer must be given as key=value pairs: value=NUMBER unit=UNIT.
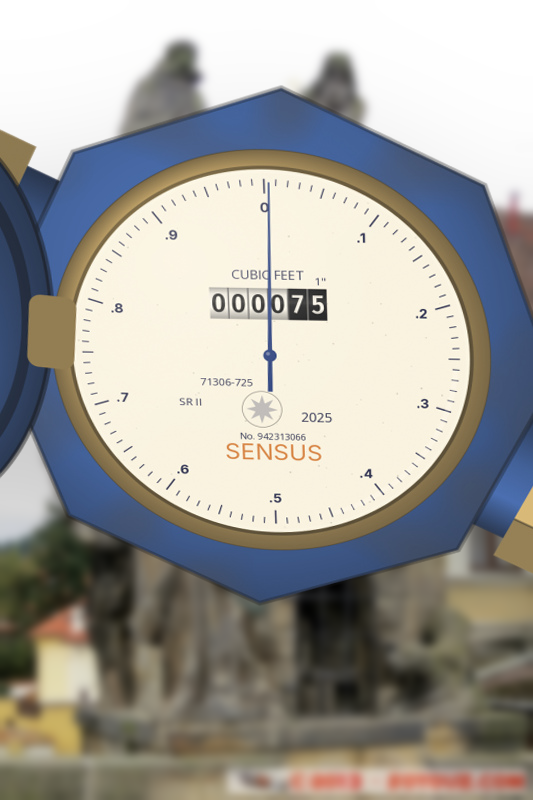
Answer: value=75.00 unit=ft³
